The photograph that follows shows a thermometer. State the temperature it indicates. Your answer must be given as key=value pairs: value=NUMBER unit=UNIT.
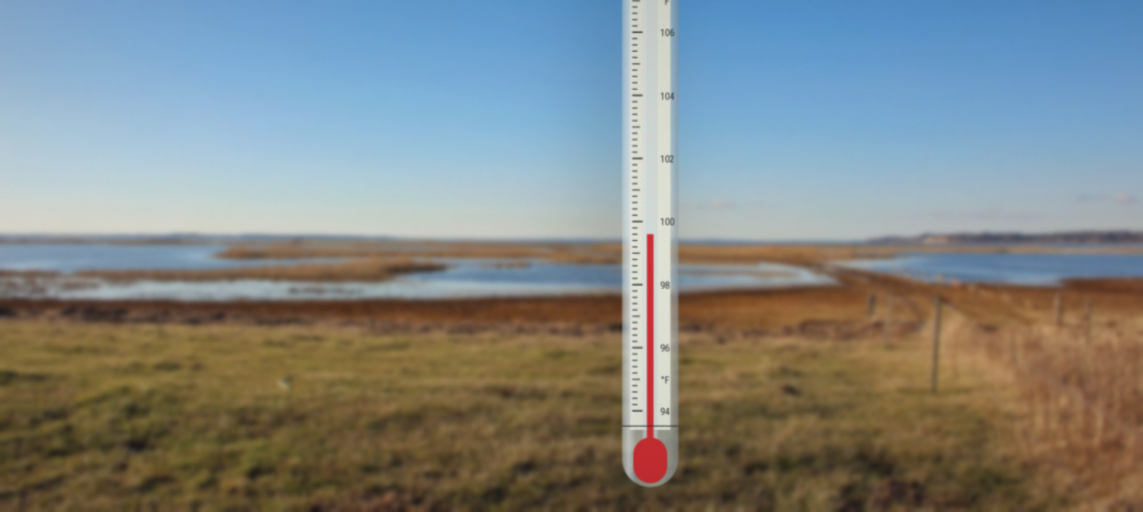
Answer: value=99.6 unit=°F
